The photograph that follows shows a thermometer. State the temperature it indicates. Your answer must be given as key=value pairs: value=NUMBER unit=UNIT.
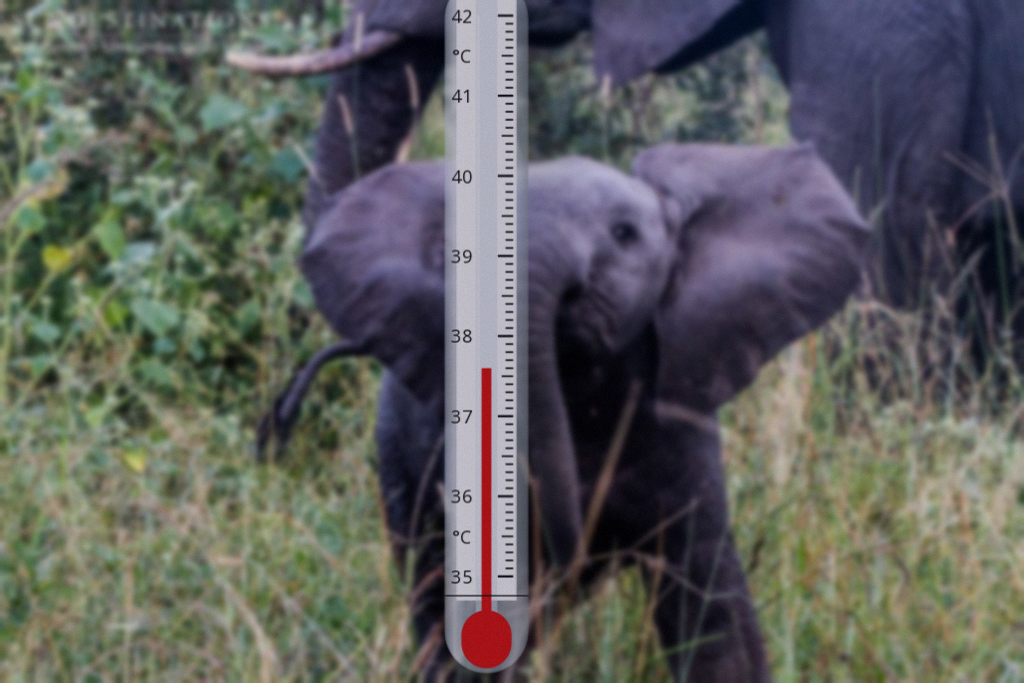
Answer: value=37.6 unit=°C
